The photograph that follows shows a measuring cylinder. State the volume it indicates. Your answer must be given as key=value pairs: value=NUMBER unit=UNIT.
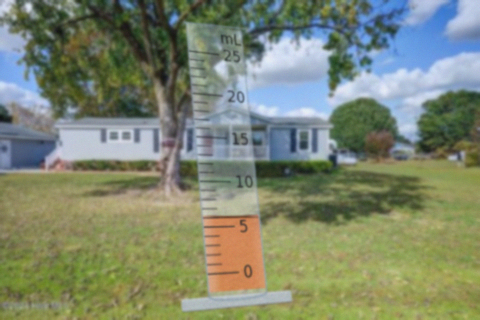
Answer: value=6 unit=mL
